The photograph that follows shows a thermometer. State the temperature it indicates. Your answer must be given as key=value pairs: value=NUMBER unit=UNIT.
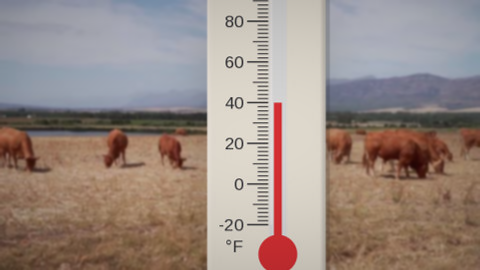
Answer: value=40 unit=°F
